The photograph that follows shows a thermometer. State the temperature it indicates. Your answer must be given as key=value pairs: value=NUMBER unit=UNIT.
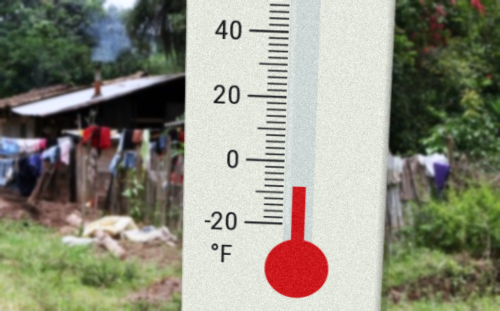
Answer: value=-8 unit=°F
